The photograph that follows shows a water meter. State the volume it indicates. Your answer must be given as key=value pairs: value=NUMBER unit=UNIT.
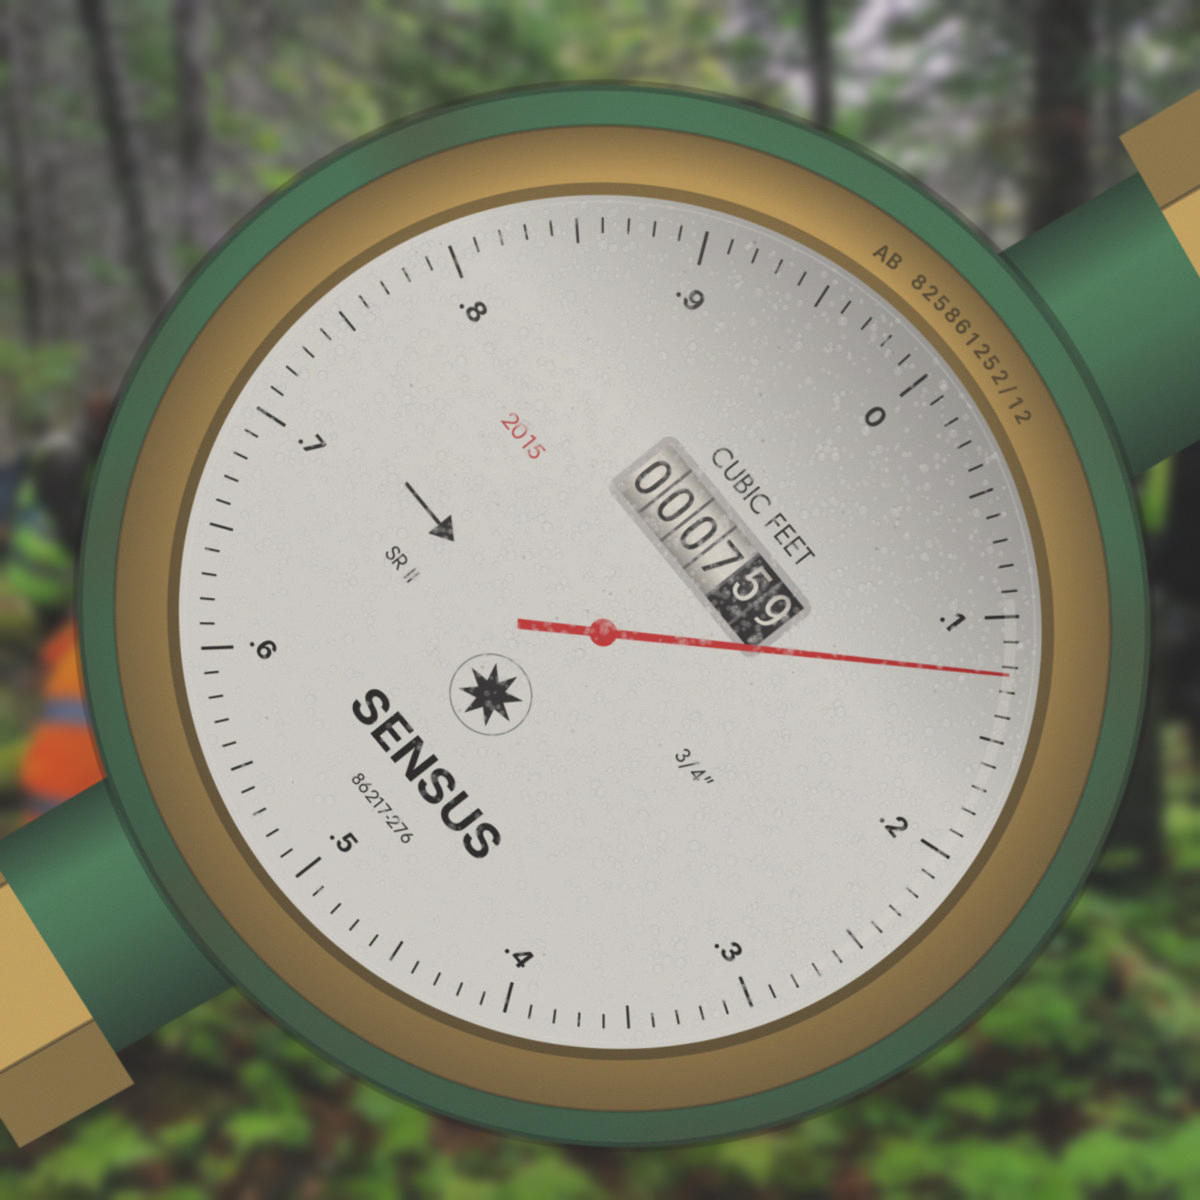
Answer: value=759.12 unit=ft³
